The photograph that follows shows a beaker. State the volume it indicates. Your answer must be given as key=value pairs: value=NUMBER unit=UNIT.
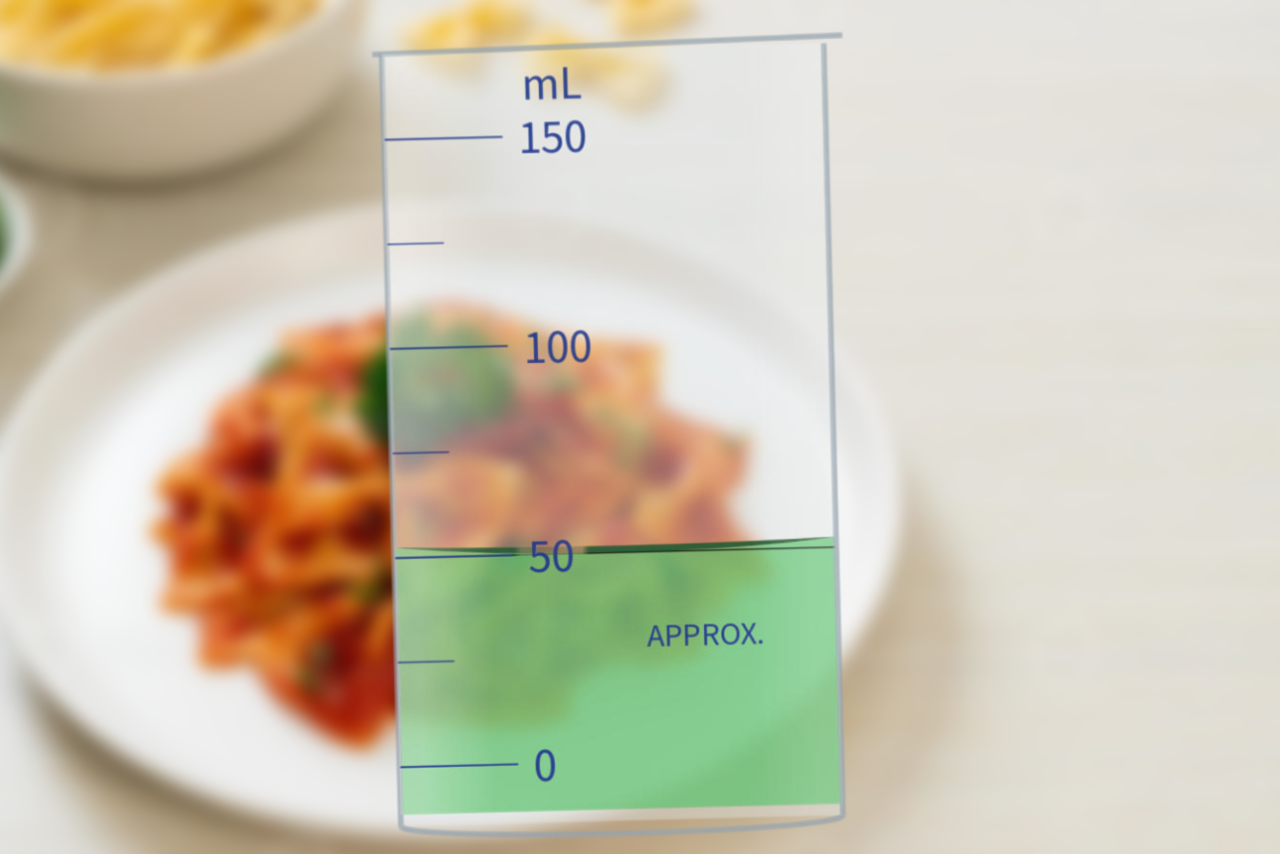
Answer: value=50 unit=mL
